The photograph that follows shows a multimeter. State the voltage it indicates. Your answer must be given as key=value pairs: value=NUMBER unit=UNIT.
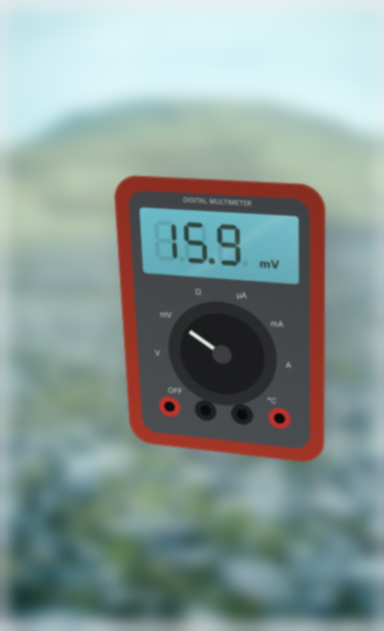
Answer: value=15.9 unit=mV
